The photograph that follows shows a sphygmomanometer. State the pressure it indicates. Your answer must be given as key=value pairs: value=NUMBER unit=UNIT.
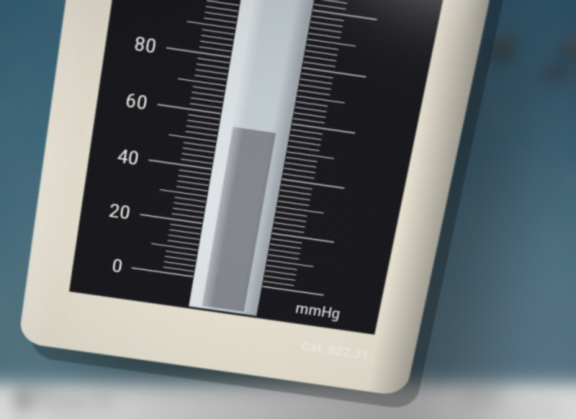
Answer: value=56 unit=mmHg
